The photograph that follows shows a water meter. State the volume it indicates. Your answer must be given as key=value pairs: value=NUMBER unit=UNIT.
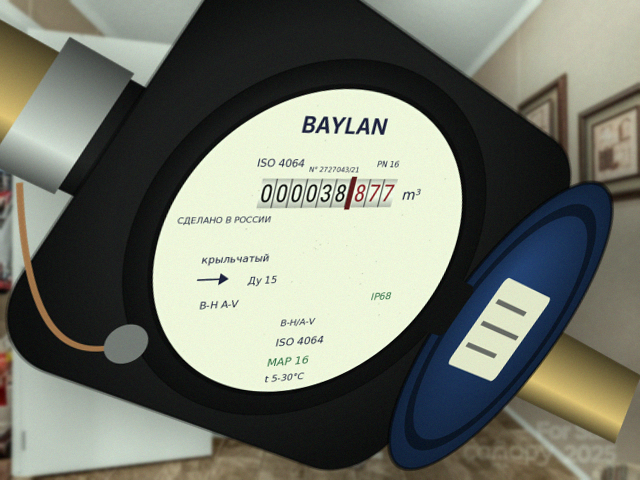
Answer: value=38.877 unit=m³
